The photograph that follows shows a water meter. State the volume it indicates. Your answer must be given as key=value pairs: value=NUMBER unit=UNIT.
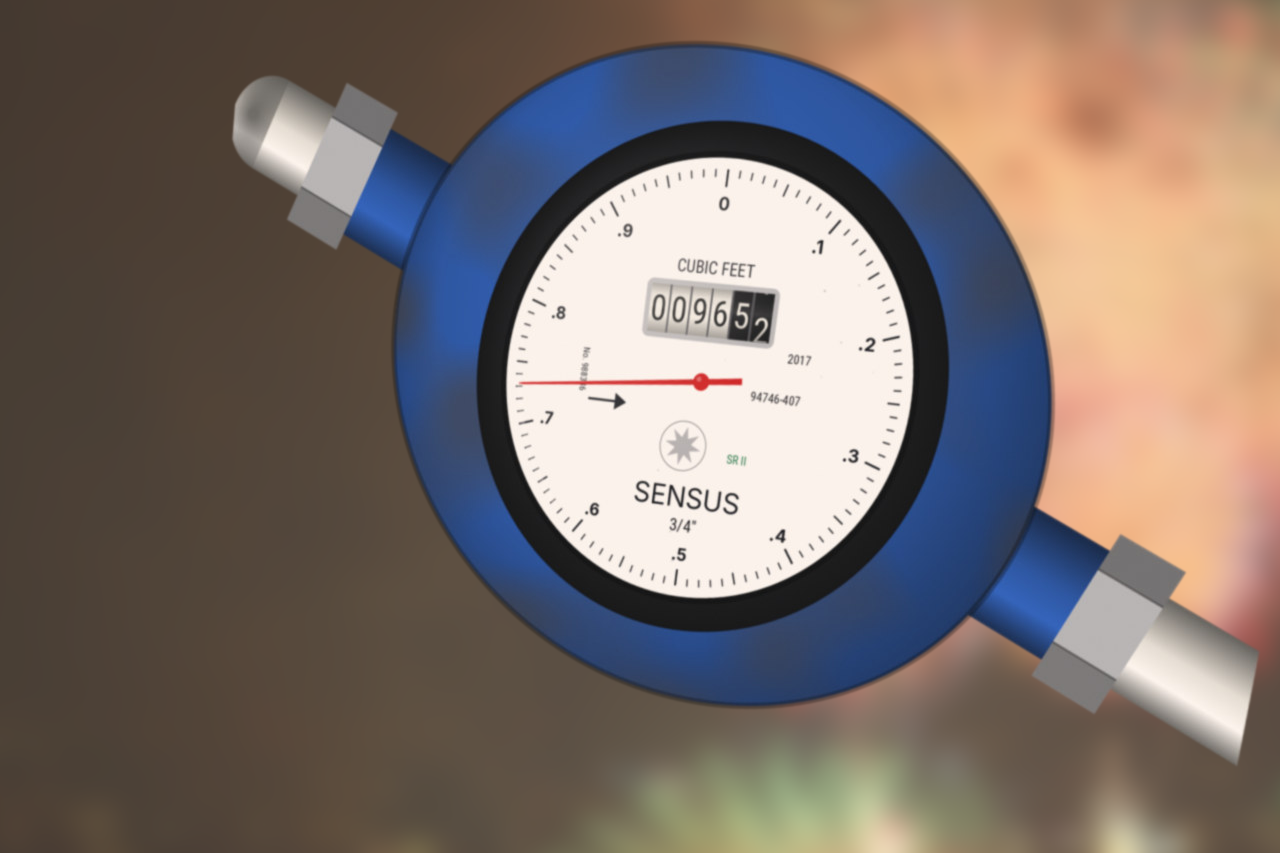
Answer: value=9651.73 unit=ft³
